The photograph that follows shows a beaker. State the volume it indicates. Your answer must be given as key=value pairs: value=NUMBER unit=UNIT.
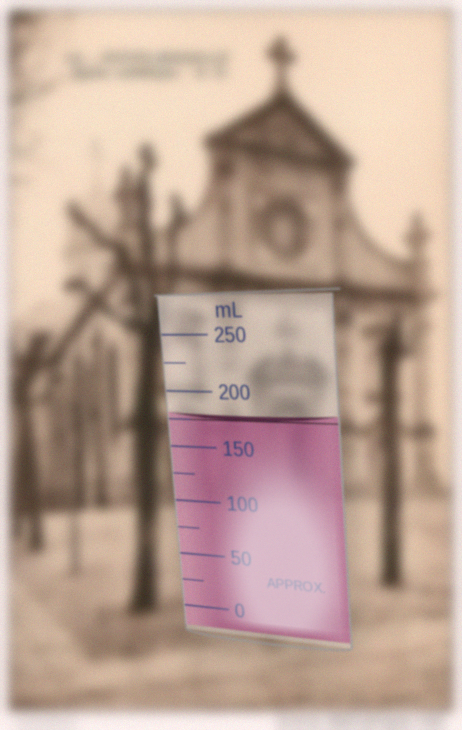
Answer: value=175 unit=mL
